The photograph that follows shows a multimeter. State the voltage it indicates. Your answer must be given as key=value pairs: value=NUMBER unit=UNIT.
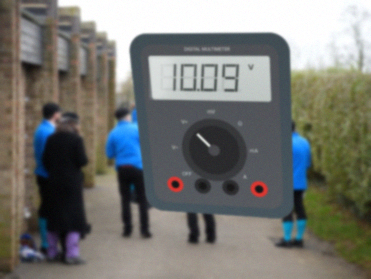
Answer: value=10.09 unit=V
